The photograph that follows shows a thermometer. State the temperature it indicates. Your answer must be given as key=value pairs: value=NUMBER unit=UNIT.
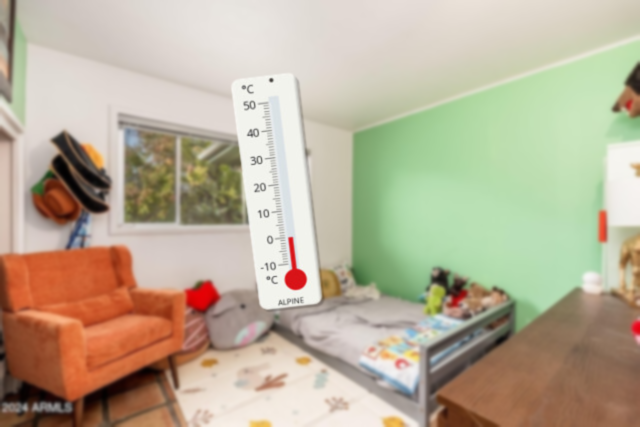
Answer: value=0 unit=°C
